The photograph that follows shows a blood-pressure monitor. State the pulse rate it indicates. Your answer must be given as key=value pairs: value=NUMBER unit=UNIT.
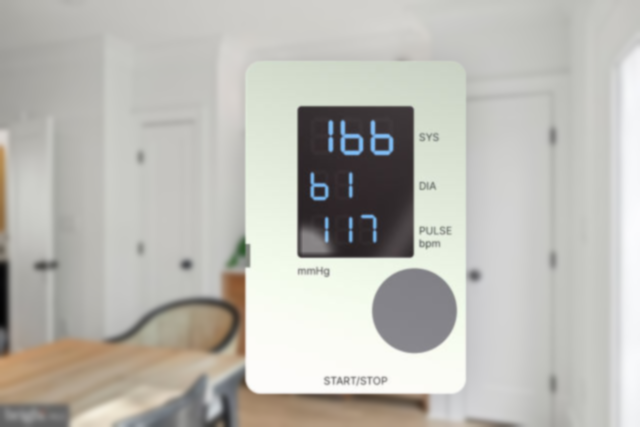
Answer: value=117 unit=bpm
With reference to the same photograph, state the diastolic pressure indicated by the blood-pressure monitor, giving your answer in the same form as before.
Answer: value=61 unit=mmHg
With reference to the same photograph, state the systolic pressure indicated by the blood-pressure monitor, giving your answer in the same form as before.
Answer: value=166 unit=mmHg
